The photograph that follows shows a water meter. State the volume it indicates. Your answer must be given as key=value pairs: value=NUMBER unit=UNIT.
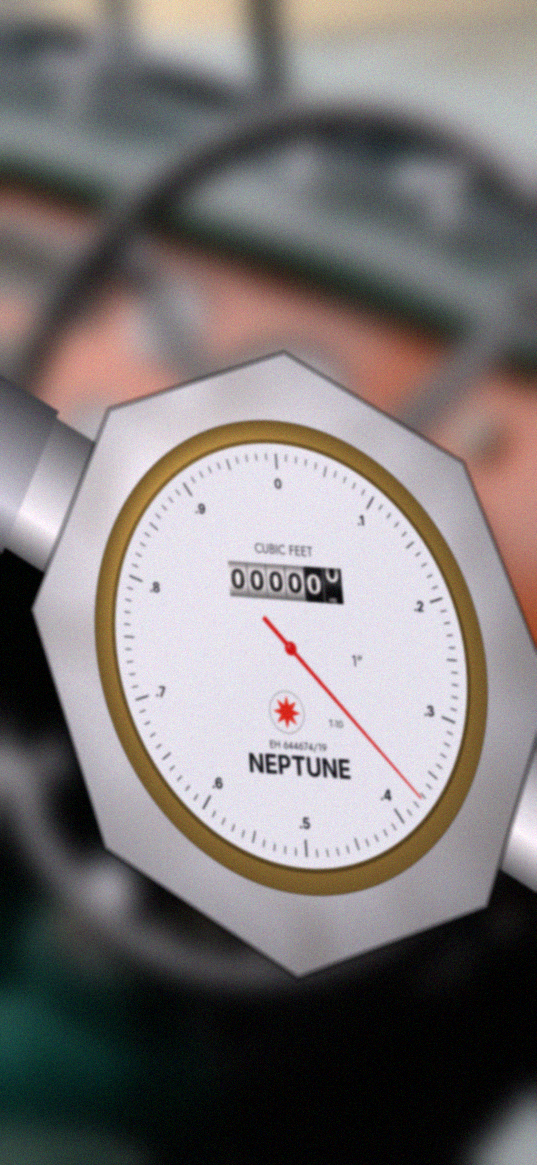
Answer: value=0.37 unit=ft³
